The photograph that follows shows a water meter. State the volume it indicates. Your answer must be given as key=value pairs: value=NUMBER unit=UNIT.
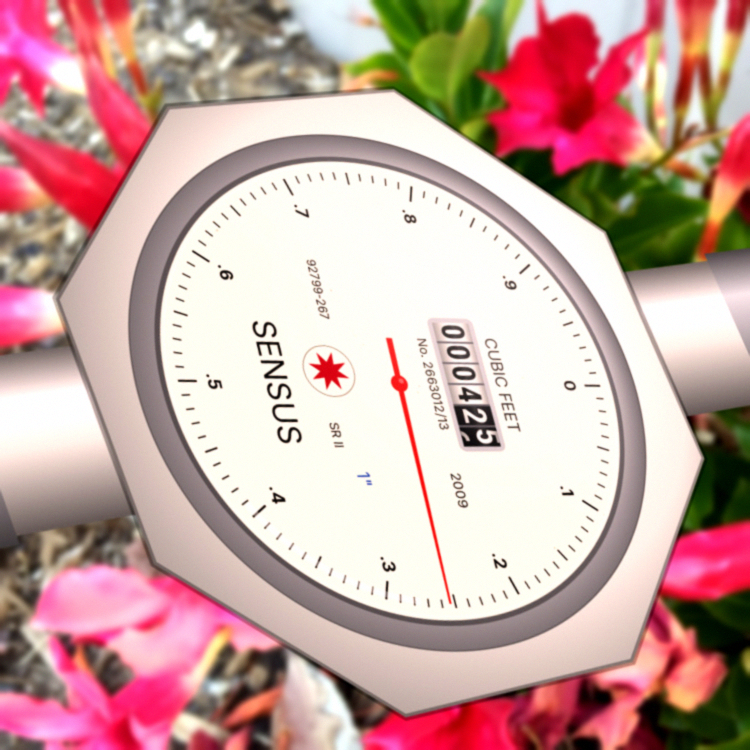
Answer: value=425.25 unit=ft³
